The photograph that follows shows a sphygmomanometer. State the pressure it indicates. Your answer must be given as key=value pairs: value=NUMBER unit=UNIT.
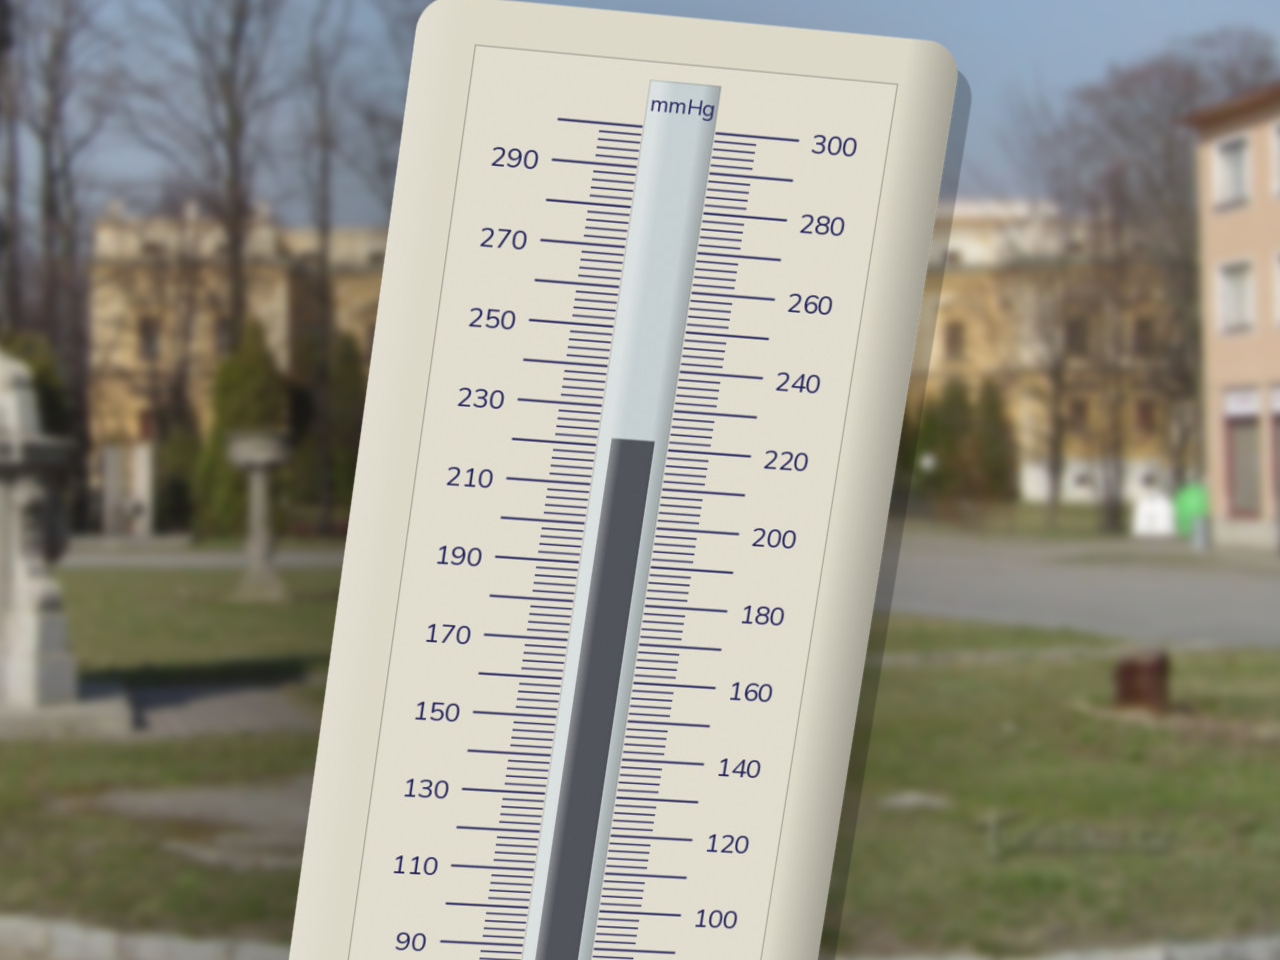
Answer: value=222 unit=mmHg
